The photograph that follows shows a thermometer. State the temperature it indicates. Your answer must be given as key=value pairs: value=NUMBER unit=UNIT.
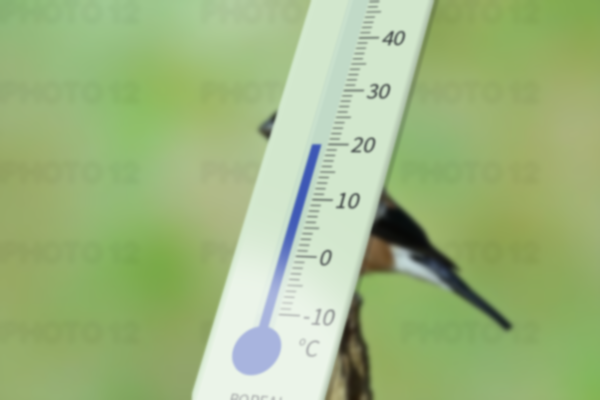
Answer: value=20 unit=°C
